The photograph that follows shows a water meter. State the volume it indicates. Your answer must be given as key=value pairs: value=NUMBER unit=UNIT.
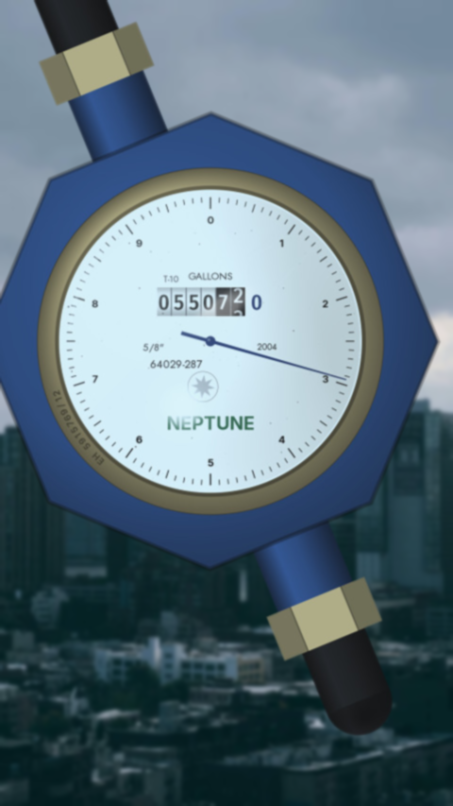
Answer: value=550722.9 unit=gal
